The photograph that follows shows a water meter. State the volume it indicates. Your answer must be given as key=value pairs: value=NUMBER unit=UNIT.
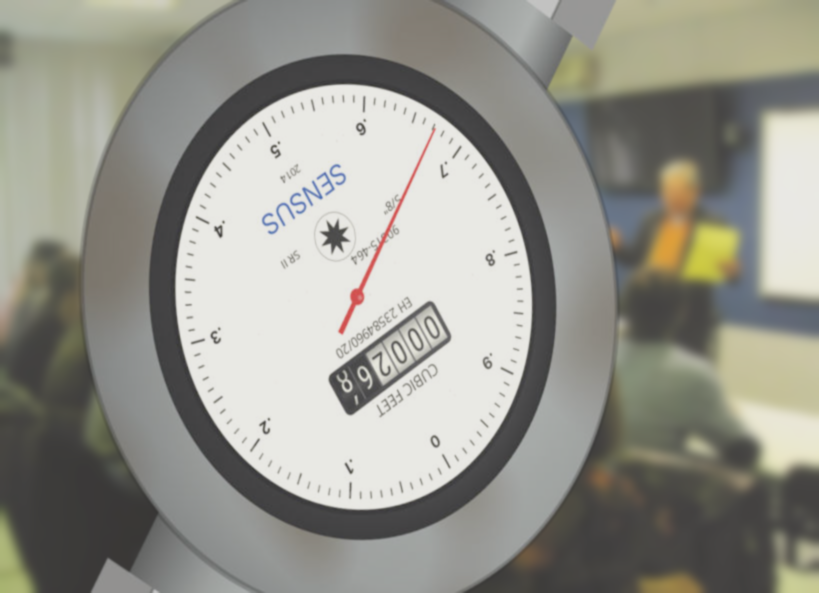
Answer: value=267.67 unit=ft³
